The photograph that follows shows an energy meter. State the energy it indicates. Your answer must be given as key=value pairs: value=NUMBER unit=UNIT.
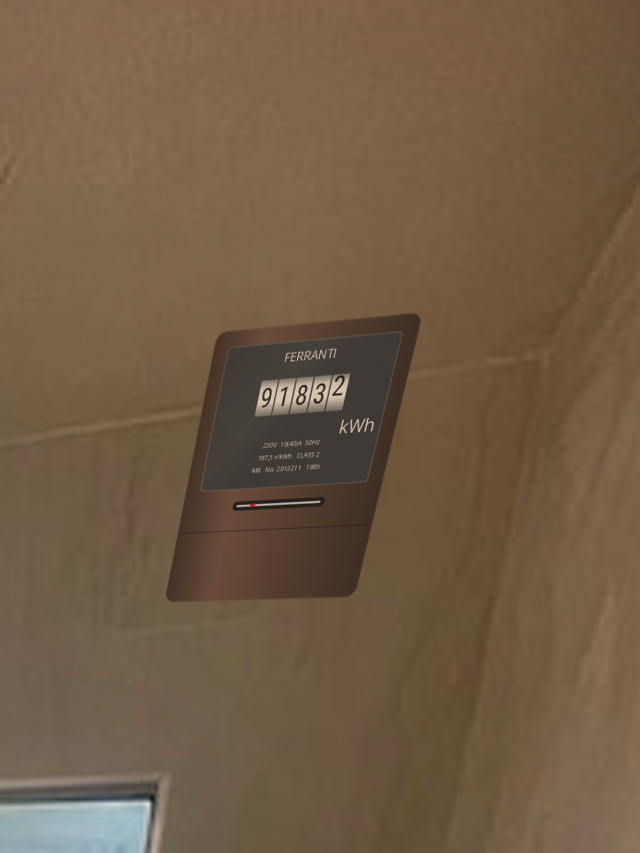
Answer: value=91832 unit=kWh
